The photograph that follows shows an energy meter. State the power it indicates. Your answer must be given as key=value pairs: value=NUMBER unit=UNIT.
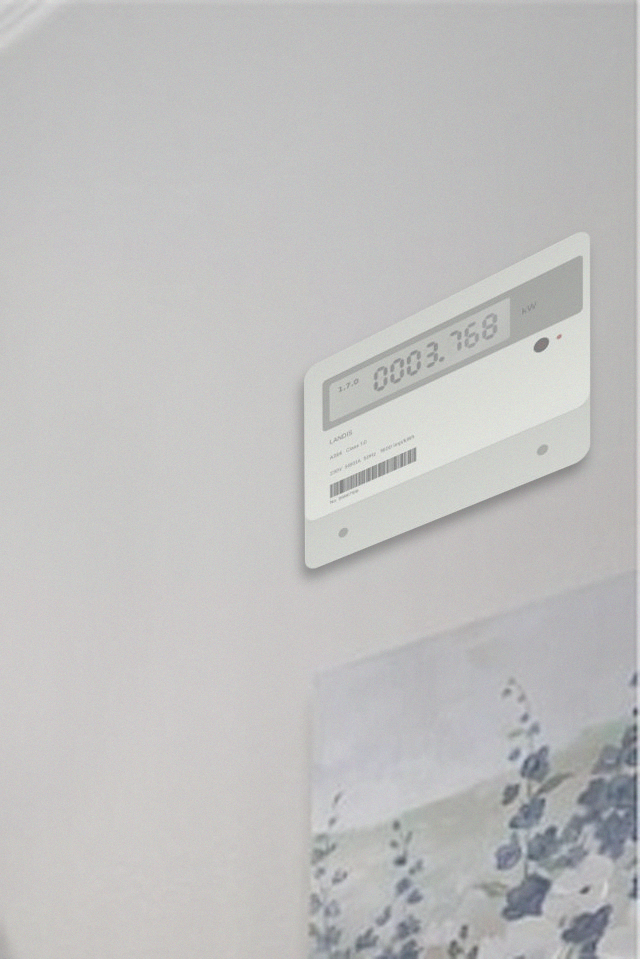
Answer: value=3.768 unit=kW
